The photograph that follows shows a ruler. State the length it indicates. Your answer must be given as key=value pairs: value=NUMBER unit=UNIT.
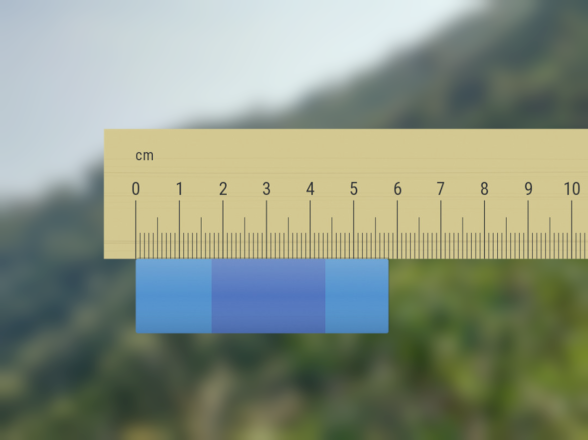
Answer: value=5.8 unit=cm
